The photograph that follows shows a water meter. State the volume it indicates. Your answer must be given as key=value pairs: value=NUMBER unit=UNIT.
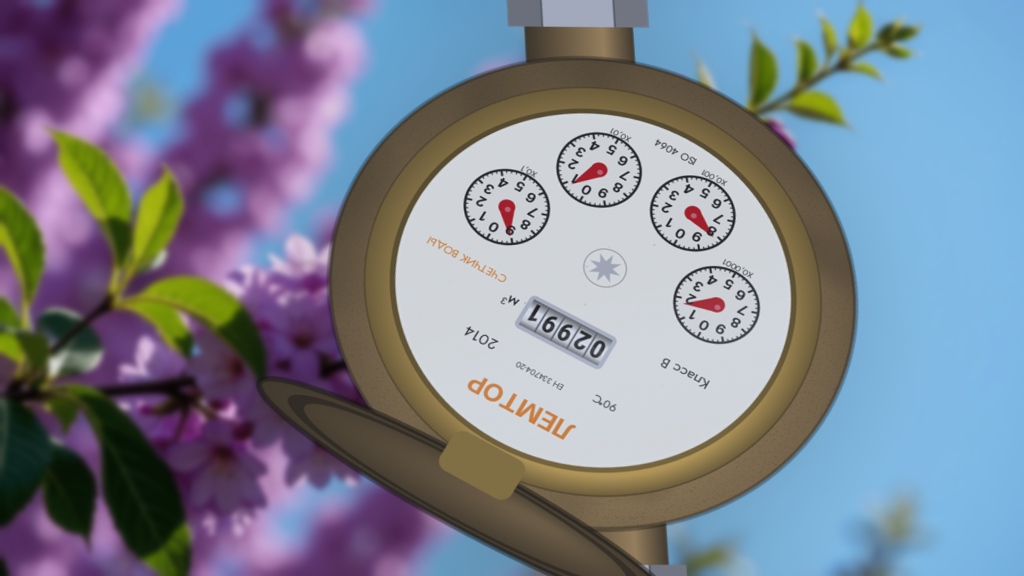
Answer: value=2990.9081 unit=m³
